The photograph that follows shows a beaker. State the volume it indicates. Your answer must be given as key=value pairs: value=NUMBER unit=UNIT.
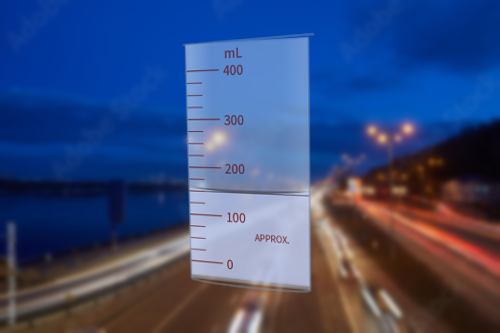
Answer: value=150 unit=mL
